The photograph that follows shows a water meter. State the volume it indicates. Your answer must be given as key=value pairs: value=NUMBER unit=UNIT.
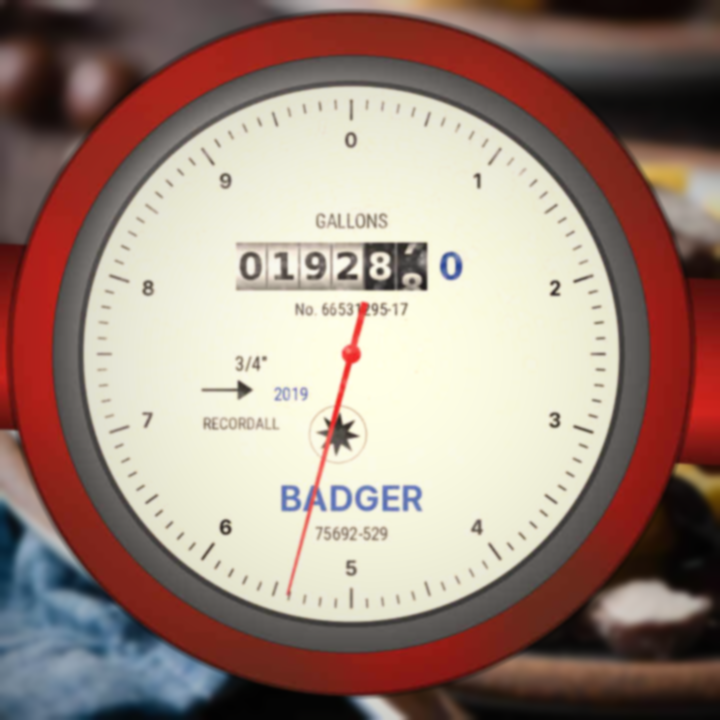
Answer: value=192875.4 unit=gal
